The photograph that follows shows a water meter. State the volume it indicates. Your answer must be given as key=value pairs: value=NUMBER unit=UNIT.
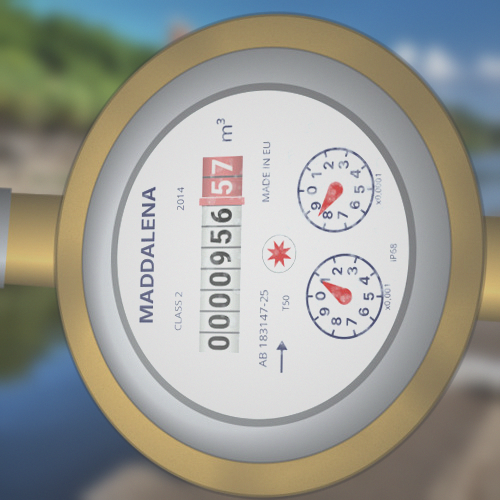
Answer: value=956.5708 unit=m³
